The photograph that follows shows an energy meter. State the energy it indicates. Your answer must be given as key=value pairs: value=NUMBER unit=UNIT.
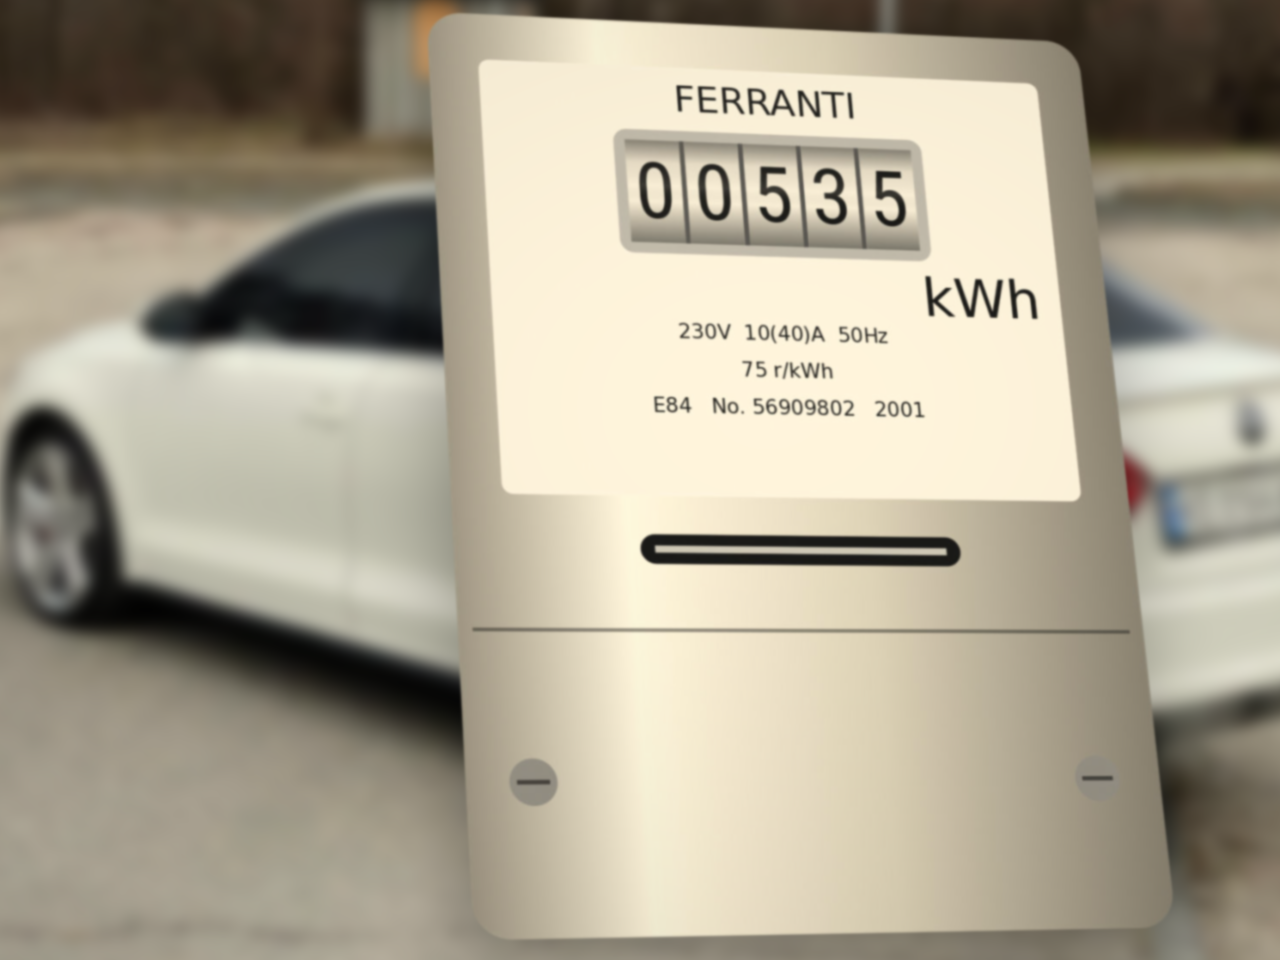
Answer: value=535 unit=kWh
